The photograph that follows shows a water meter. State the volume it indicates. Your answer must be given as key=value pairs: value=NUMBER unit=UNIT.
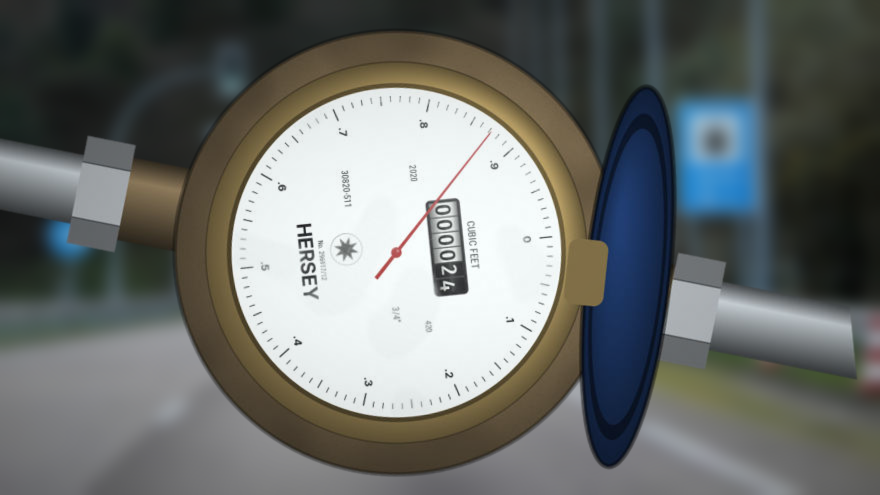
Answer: value=23.87 unit=ft³
